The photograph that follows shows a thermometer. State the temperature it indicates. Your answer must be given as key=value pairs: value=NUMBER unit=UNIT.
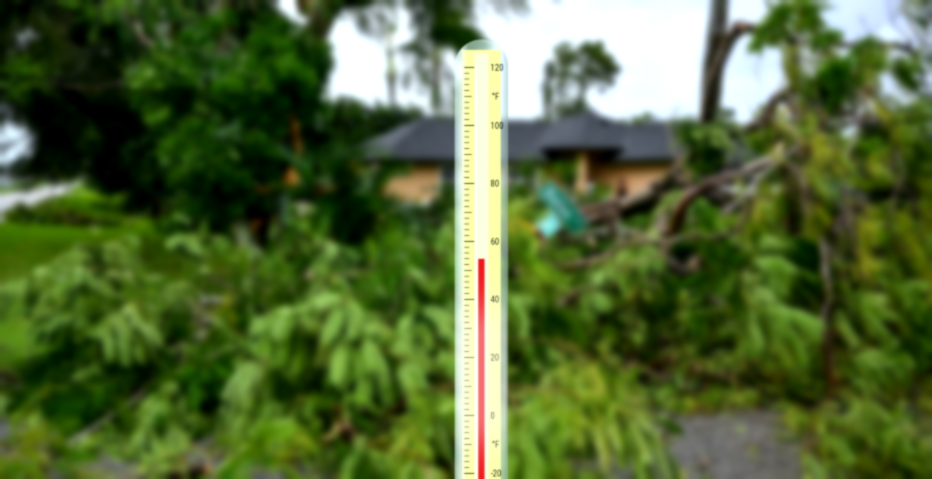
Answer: value=54 unit=°F
